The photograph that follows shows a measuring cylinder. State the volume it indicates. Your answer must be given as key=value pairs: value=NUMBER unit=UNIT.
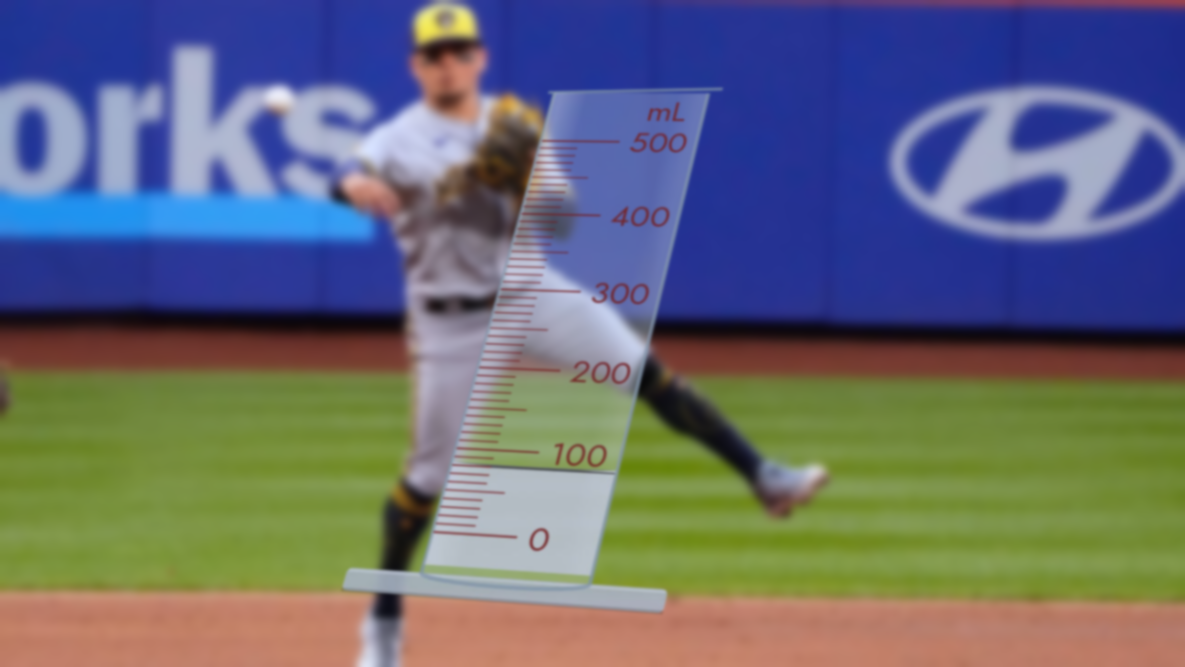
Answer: value=80 unit=mL
